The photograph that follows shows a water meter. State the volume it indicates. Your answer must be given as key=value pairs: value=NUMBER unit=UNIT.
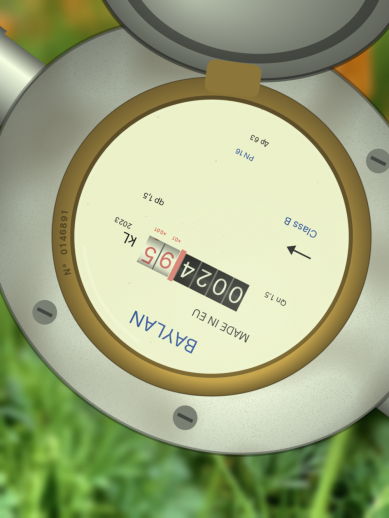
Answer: value=24.95 unit=kL
